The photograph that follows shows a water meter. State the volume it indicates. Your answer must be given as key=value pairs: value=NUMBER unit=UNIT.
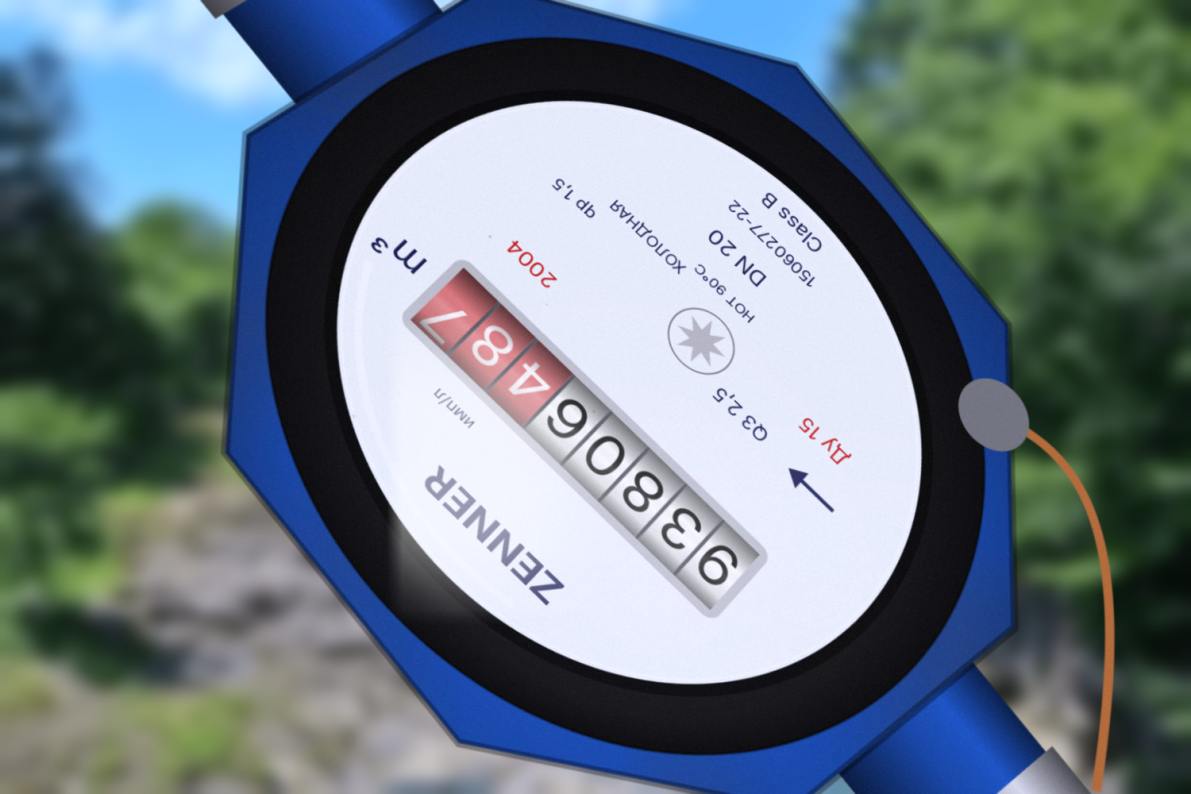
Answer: value=93806.487 unit=m³
